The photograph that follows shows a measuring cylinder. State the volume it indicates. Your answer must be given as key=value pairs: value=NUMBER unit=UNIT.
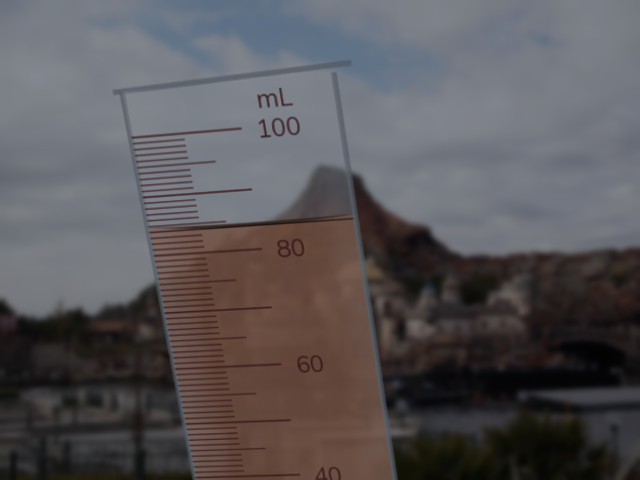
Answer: value=84 unit=mL
